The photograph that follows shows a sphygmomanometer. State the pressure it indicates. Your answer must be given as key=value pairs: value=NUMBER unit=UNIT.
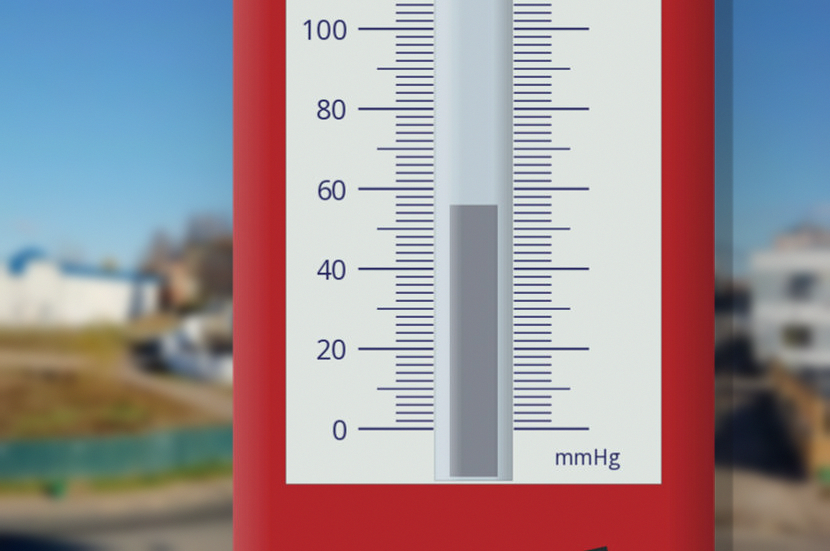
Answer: value=56 unit=mmHg
